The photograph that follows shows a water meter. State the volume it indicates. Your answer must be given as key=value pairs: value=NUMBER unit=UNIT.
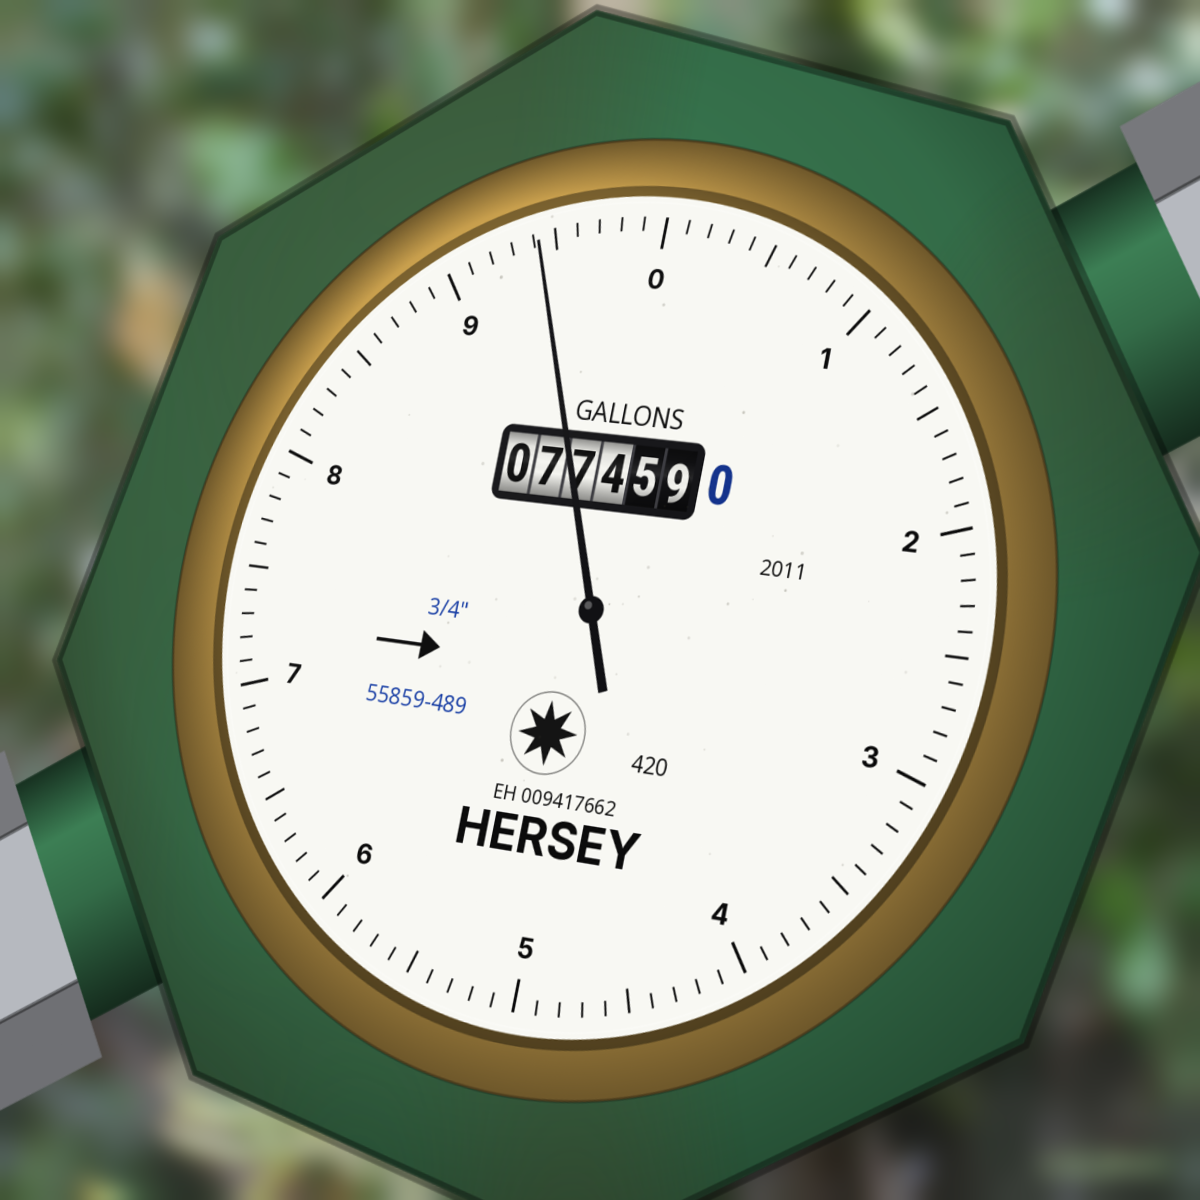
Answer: value=774589.4 unit=gal
